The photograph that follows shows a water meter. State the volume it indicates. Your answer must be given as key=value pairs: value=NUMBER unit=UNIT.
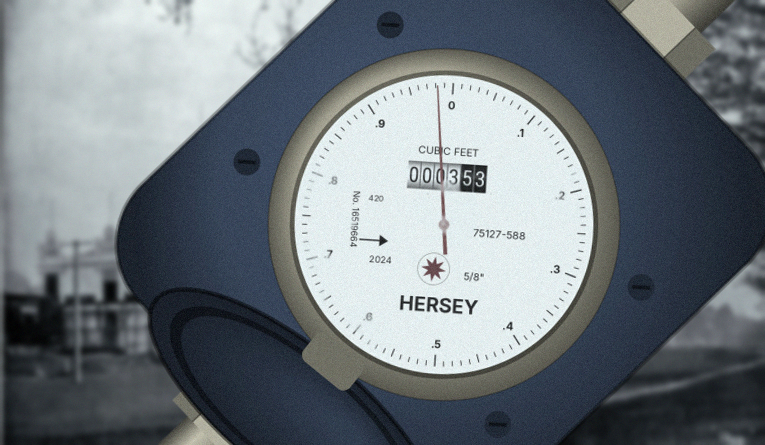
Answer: value=352.98 unit=ft³
